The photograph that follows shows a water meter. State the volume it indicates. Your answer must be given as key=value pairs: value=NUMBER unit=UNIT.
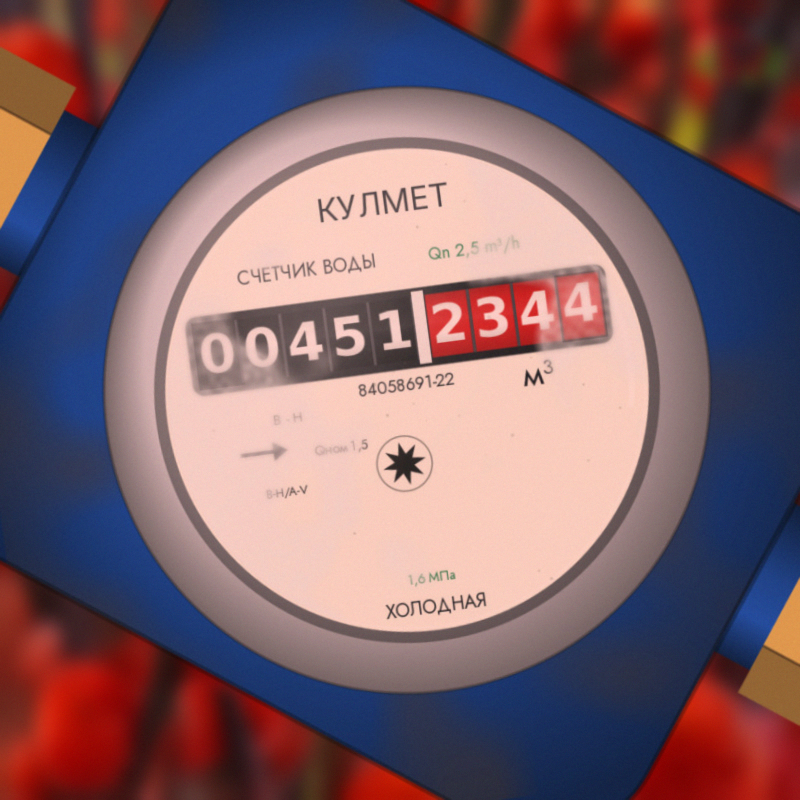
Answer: value=451.2344 unit=m³
